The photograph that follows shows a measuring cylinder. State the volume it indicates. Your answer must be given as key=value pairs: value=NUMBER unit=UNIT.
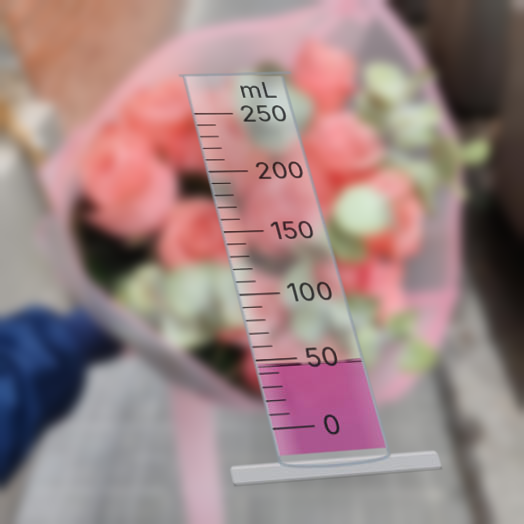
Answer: value=45 unit=mL
